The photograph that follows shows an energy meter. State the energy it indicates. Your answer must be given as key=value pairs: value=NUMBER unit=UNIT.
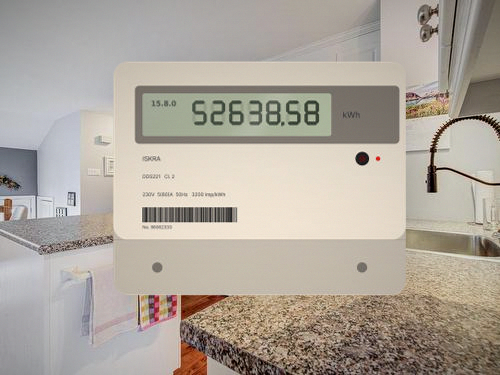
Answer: value=52638.58 unit=kWh
